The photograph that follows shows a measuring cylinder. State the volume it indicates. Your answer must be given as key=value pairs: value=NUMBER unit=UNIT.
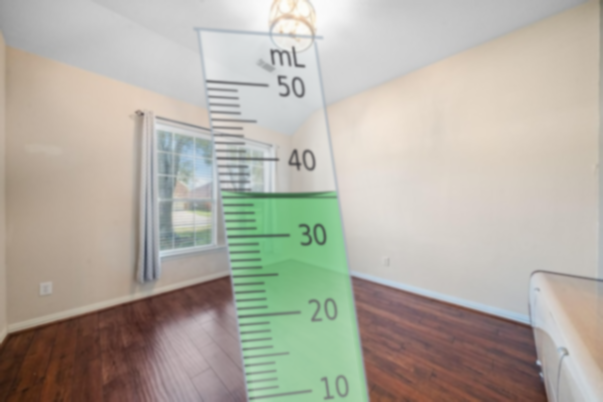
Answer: value=35 unit=mL
